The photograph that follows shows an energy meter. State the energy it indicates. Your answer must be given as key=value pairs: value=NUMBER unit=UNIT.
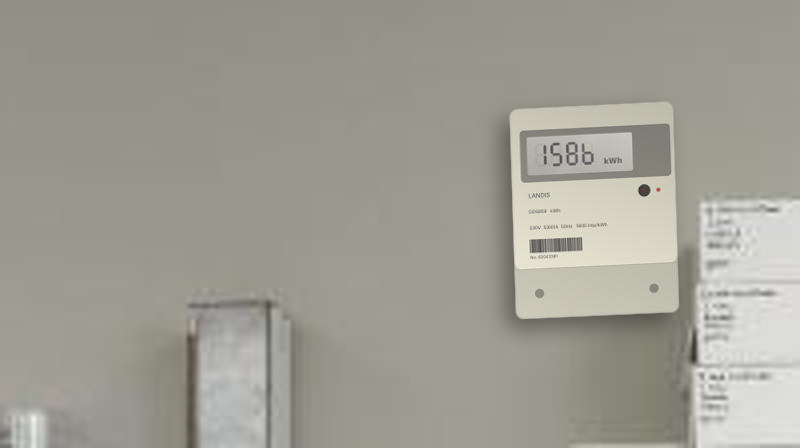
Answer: value=1586 unit=kWh
